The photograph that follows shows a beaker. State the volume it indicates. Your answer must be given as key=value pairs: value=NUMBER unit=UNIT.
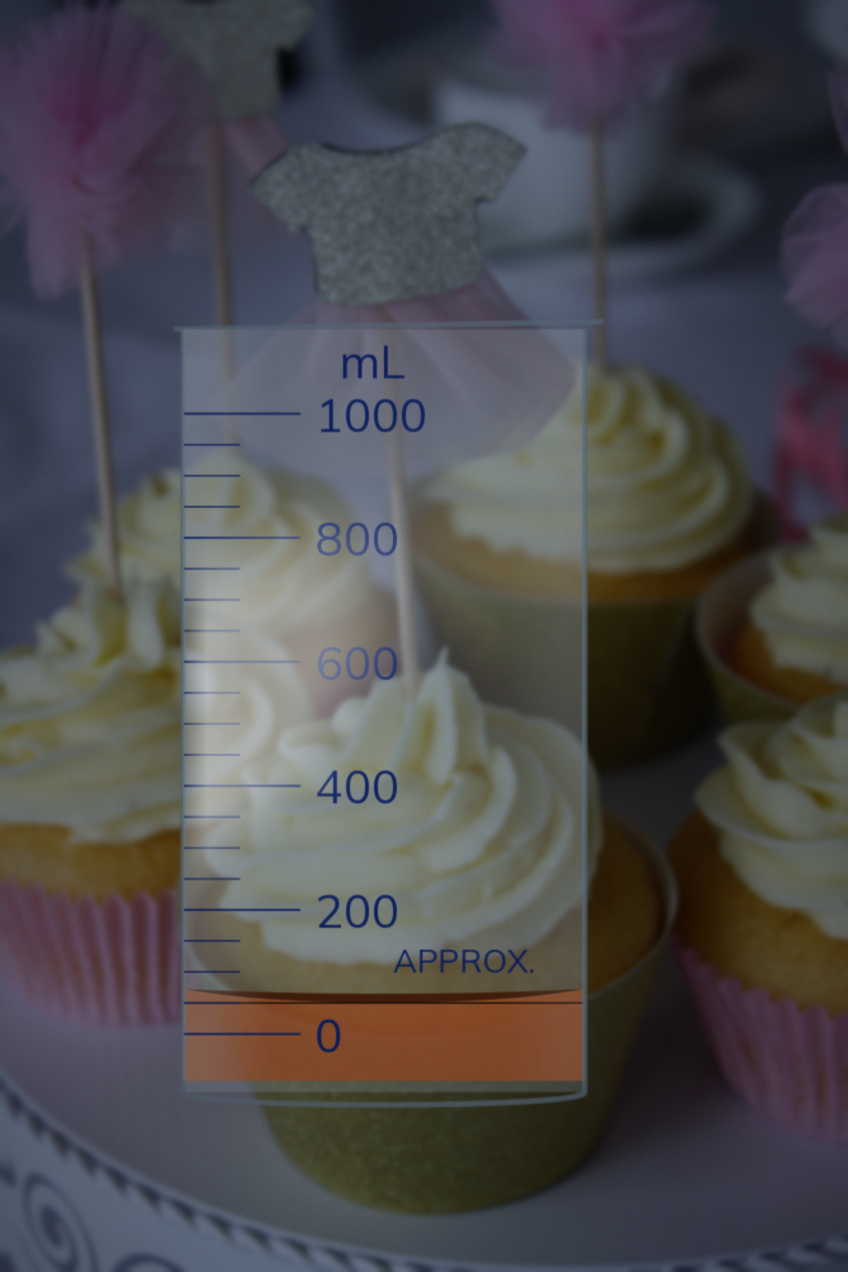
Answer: value=50 unit=mL
